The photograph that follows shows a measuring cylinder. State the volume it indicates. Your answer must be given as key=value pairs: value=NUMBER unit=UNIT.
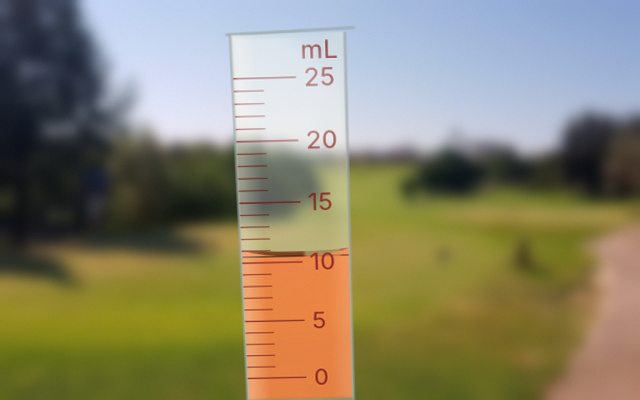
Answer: value=10.5 unit=mL
